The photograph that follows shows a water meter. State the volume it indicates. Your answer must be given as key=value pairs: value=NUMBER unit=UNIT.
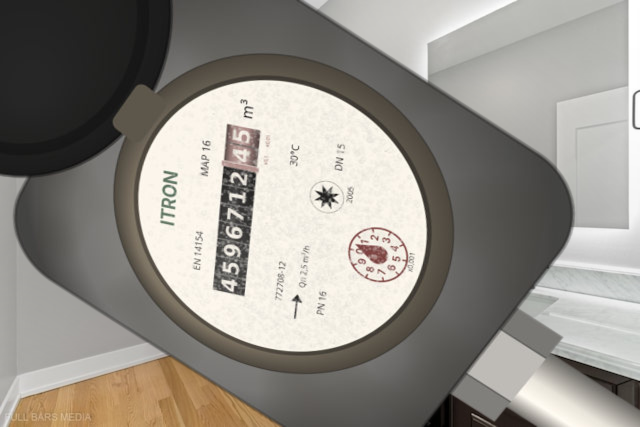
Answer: value=4596712.450 unit=m³
